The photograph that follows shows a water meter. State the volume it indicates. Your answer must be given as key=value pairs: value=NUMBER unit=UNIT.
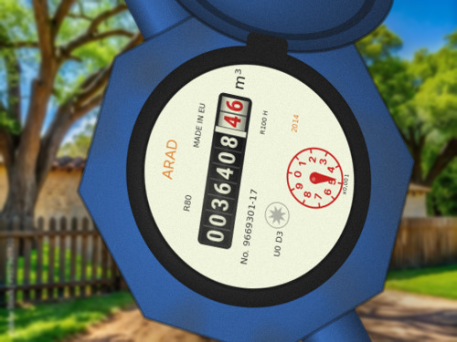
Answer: value=36408.464 unit=m³
